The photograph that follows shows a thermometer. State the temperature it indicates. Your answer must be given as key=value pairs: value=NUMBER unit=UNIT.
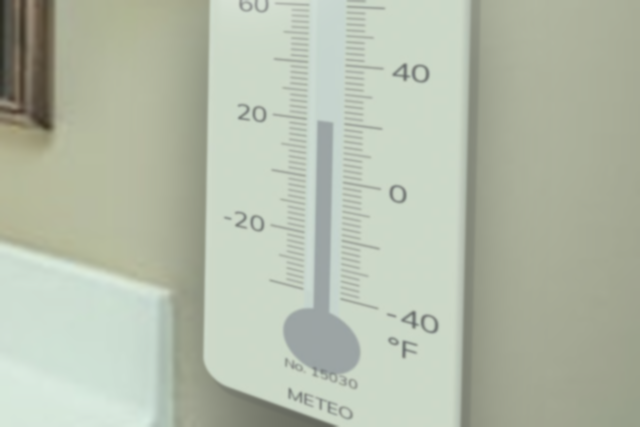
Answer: value=20 unit=°F
